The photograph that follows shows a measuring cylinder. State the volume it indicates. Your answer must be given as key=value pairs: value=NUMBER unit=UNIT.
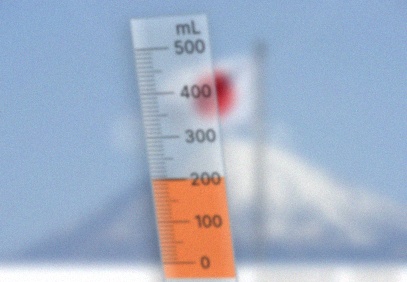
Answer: value=200 unit=mL
